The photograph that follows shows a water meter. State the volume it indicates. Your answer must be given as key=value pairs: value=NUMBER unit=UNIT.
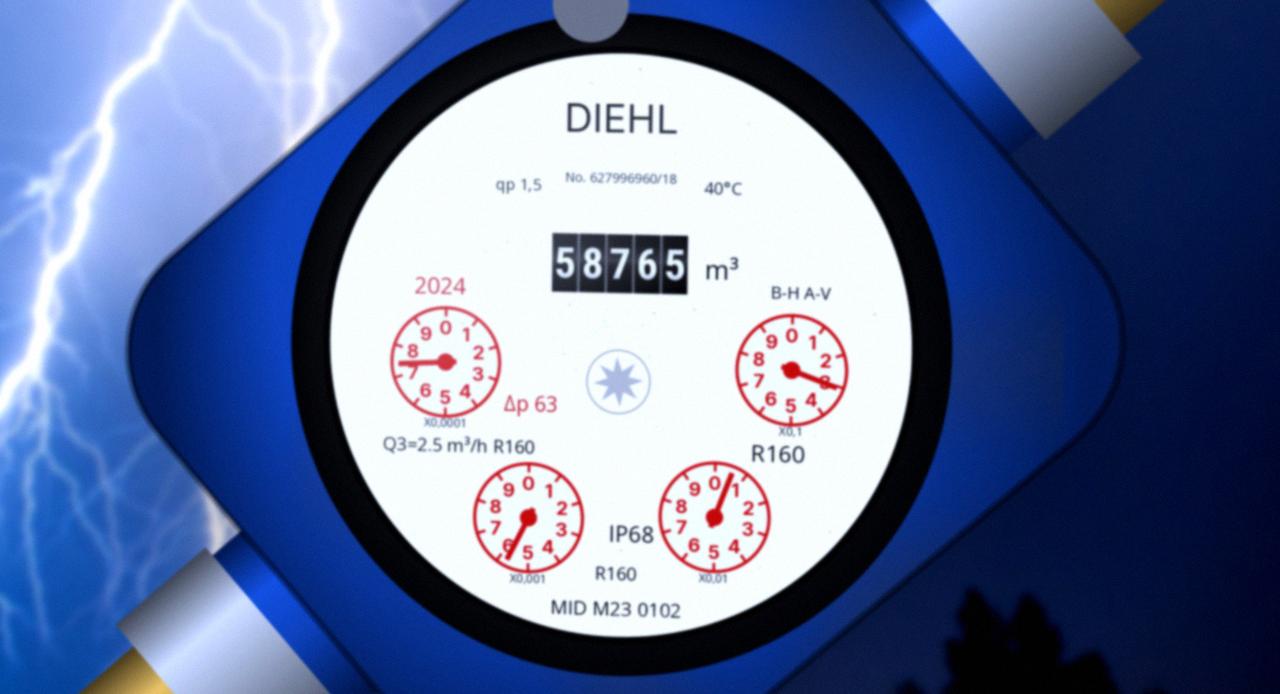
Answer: value=58765.3057 unit=m³
